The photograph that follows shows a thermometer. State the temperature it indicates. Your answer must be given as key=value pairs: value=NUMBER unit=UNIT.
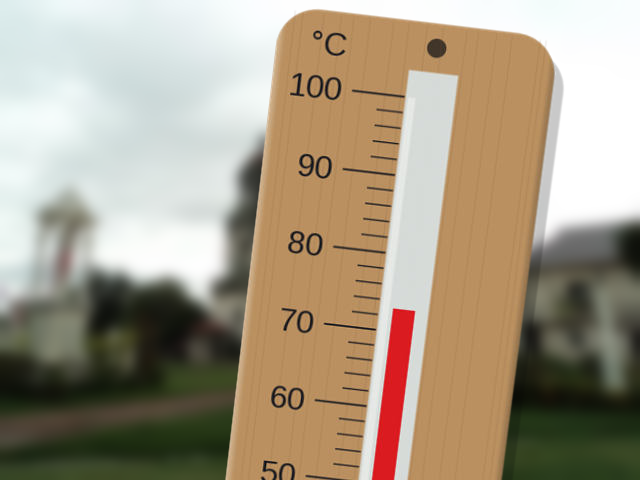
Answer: value=73 unit=°C
